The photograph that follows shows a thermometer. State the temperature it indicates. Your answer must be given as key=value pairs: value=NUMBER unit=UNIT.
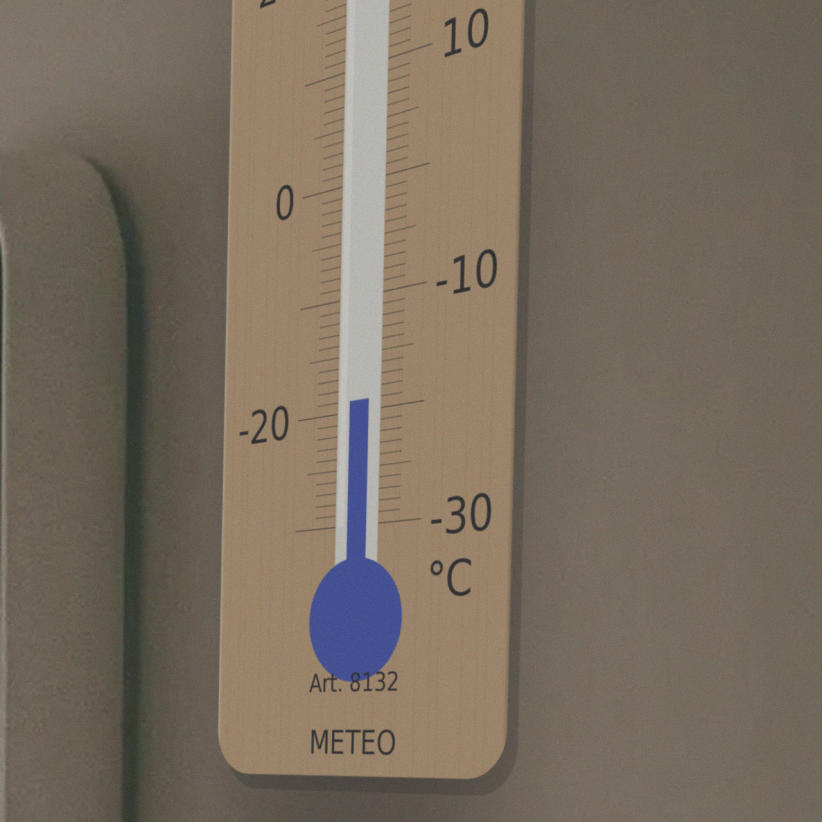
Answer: value=-19 unit=°C
